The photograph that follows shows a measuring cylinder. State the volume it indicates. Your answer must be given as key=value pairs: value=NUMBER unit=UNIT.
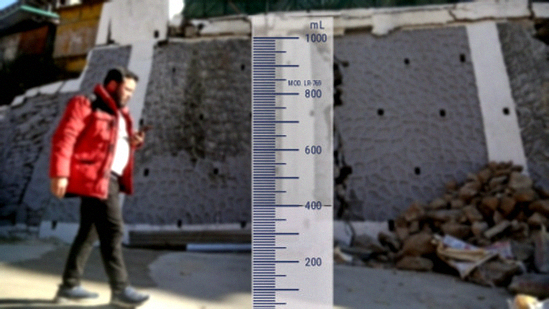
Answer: value=400 unit=mL
